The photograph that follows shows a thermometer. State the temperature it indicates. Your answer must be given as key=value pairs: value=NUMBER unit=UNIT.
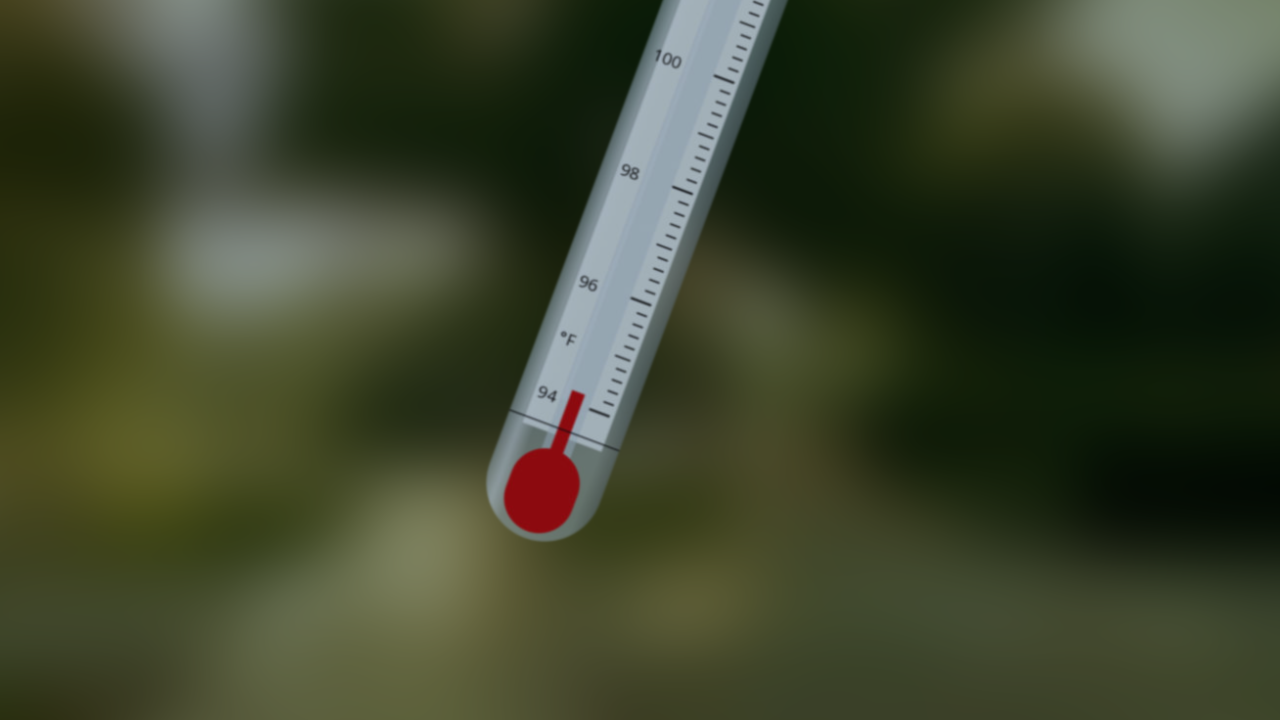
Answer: value=94.2 unit=°F
